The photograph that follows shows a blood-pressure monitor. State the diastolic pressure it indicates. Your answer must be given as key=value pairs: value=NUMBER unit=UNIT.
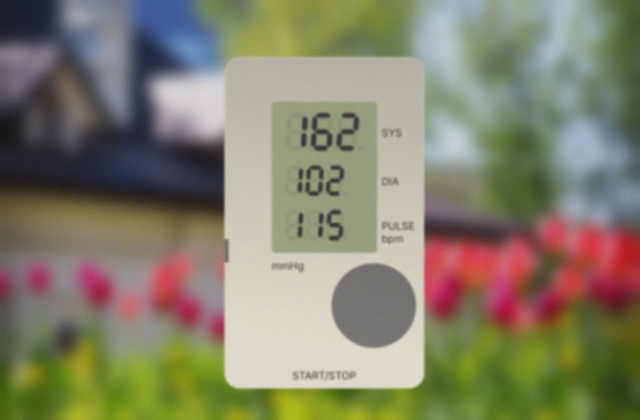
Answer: value=102 unit=mmHg
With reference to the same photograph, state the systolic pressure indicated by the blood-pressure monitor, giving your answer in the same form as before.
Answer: value=162 unit=mmHg
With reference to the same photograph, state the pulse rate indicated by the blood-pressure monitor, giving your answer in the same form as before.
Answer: value=115 unit=bpm
